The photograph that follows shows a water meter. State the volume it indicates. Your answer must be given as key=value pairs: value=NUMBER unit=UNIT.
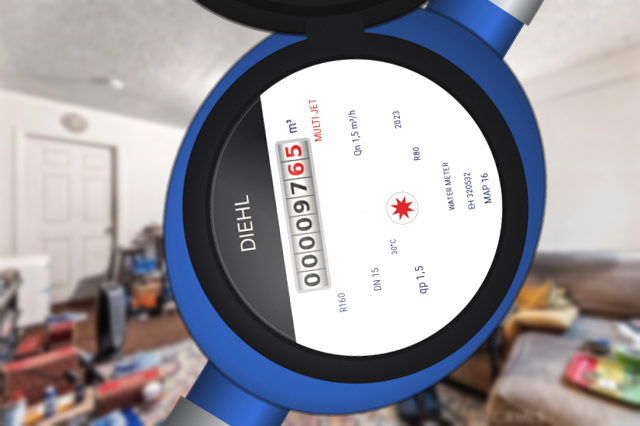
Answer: value=97.65 unit=m³
